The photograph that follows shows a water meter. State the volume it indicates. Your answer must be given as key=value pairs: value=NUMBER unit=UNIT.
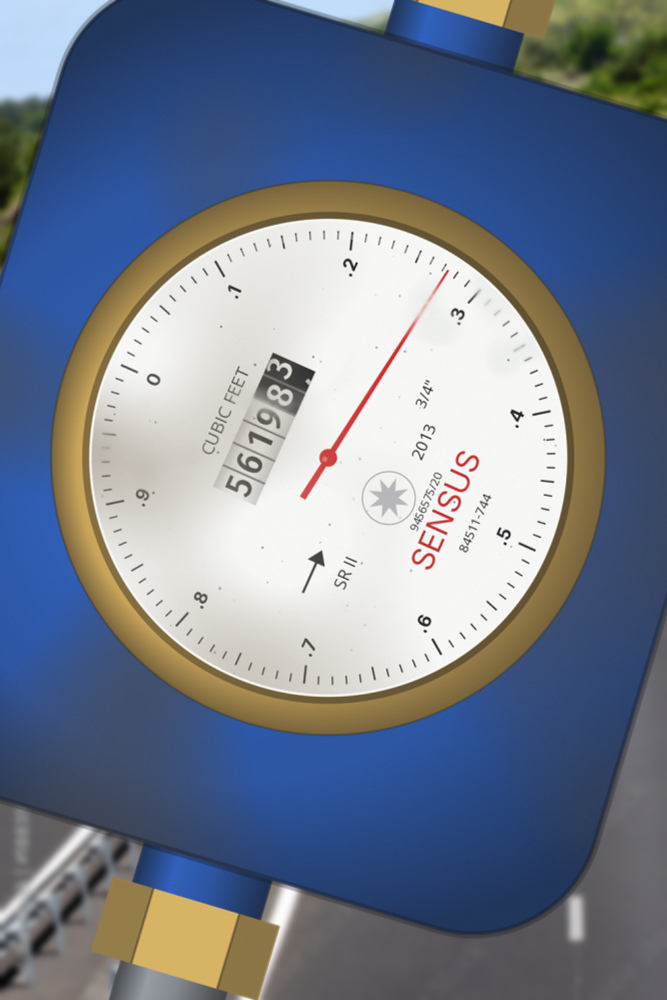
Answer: value=561983.27 unit=ft³
